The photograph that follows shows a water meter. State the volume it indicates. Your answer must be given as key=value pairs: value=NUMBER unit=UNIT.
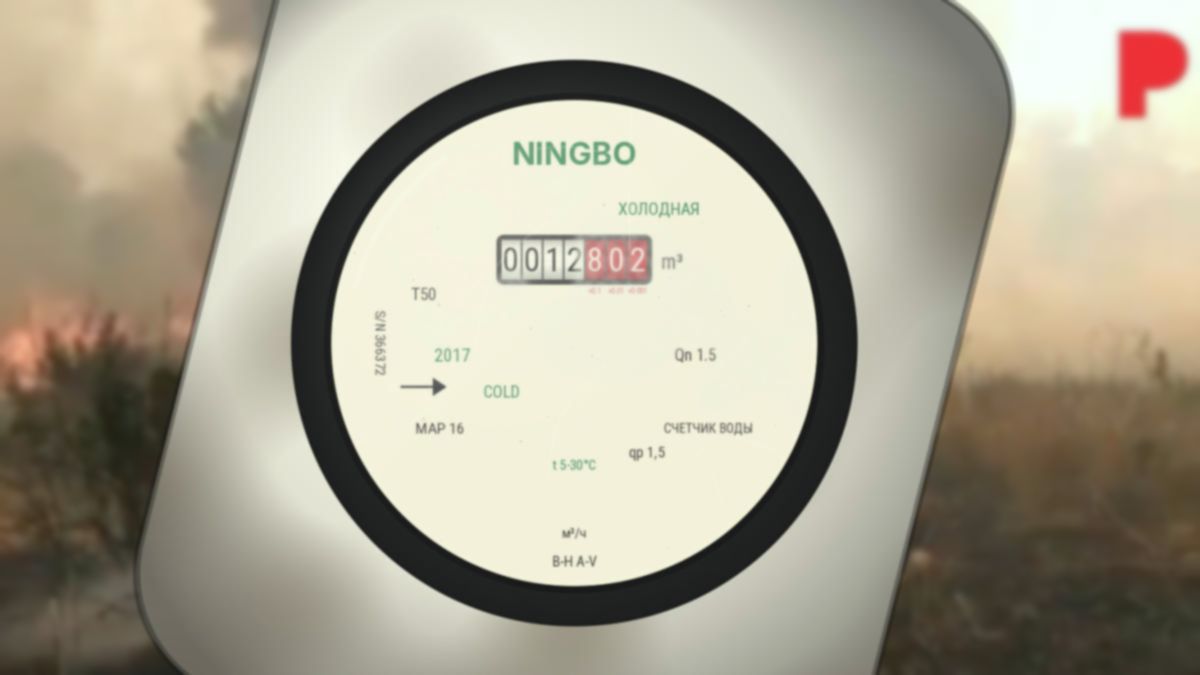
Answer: value=12.802 unit=m³
